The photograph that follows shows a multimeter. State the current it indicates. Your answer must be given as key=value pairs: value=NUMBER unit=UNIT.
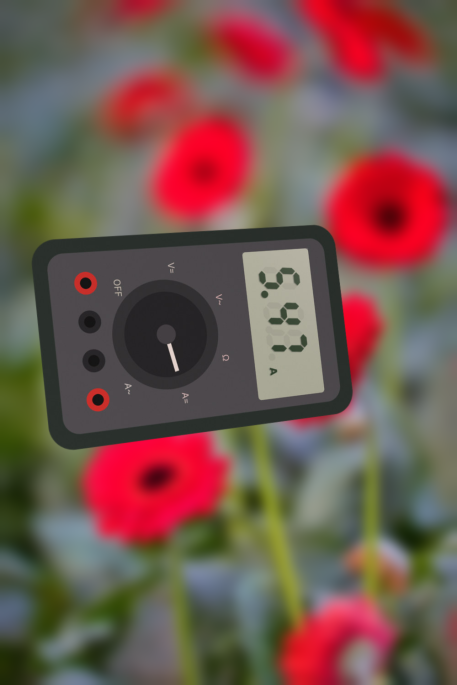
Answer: value=5.47 unit=A
